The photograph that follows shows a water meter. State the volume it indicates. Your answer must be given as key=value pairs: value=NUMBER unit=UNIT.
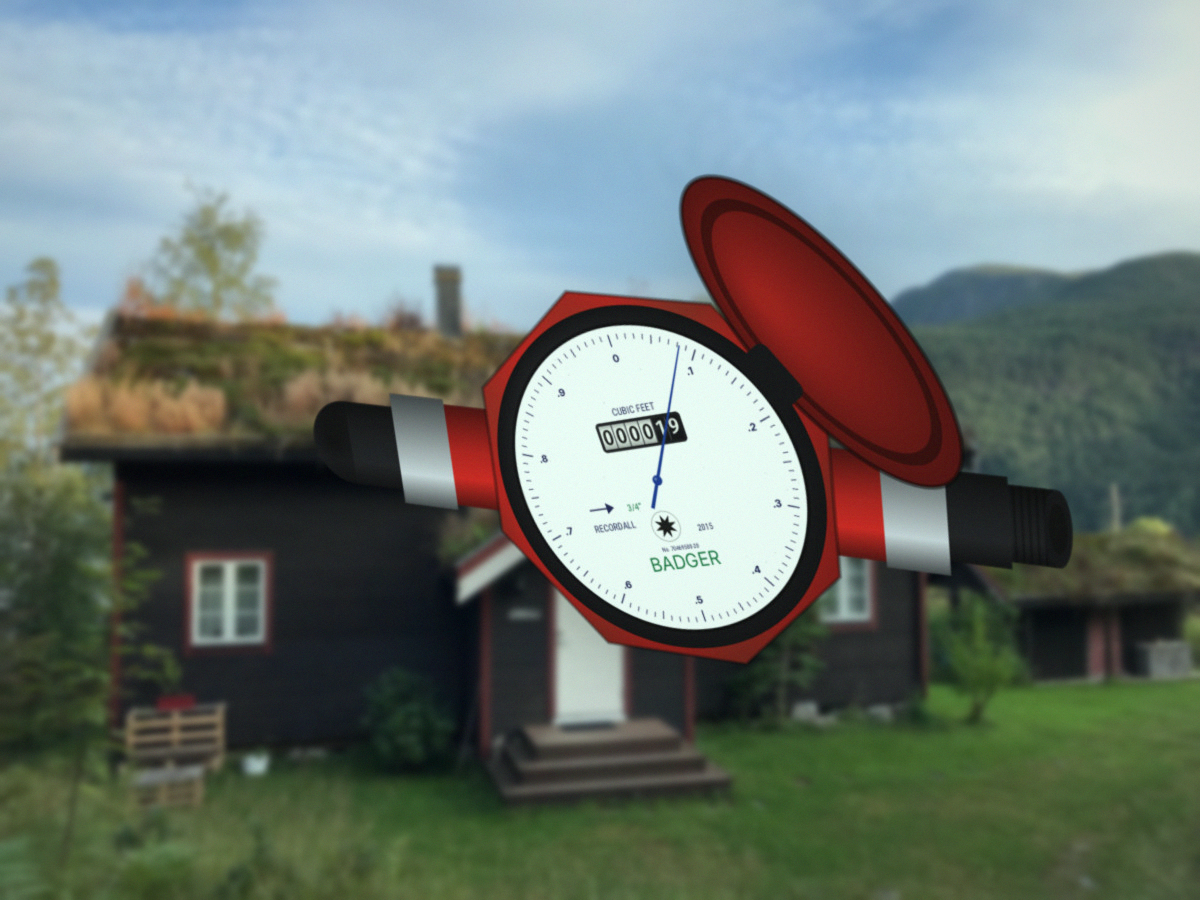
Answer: value=19.08 unit=ft³
